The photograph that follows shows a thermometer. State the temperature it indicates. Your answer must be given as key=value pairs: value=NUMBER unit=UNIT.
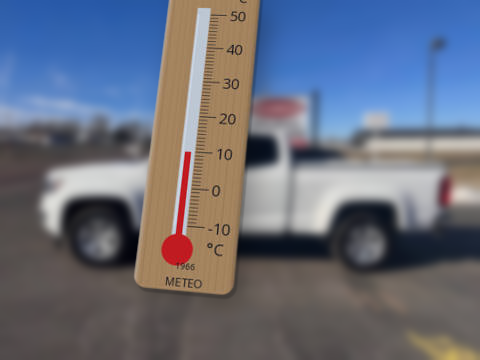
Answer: value=10 unit=°C
